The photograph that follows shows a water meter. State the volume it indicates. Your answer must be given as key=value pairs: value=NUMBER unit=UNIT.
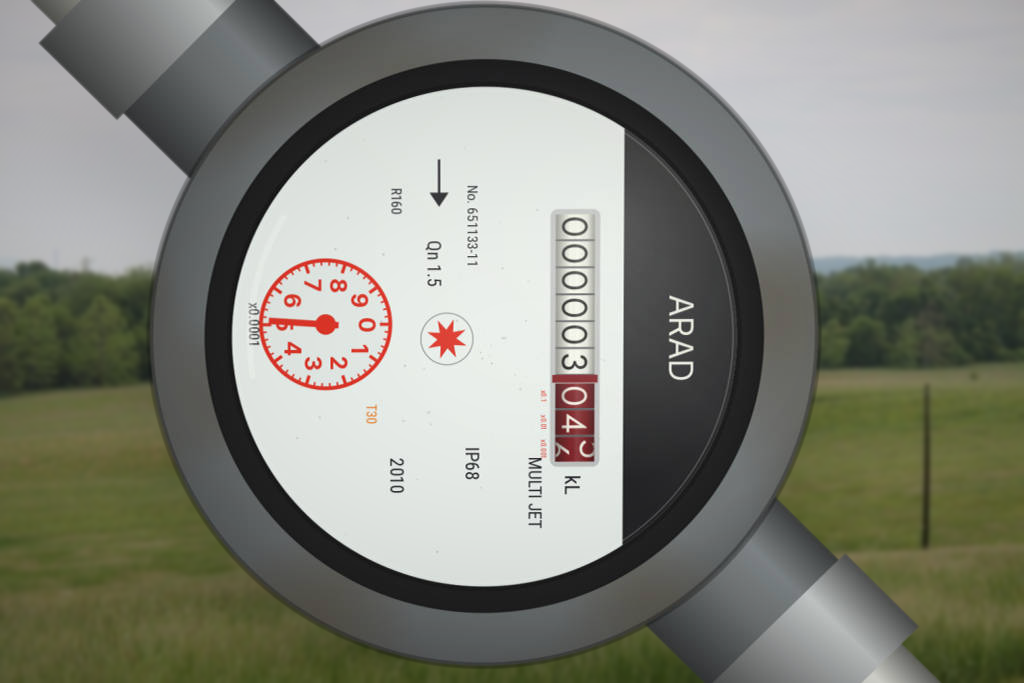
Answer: value=3.0455 unit=kL
